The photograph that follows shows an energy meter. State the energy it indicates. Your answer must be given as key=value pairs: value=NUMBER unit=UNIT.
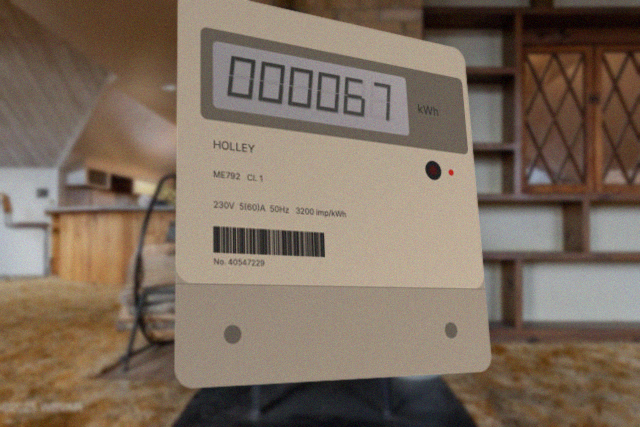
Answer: value=67 unit=kWh
